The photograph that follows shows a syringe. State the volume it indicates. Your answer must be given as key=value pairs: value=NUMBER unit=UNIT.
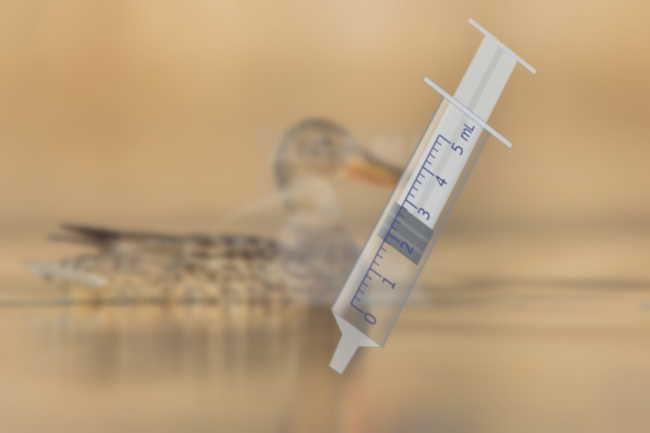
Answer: value=1.8 unit=mL
